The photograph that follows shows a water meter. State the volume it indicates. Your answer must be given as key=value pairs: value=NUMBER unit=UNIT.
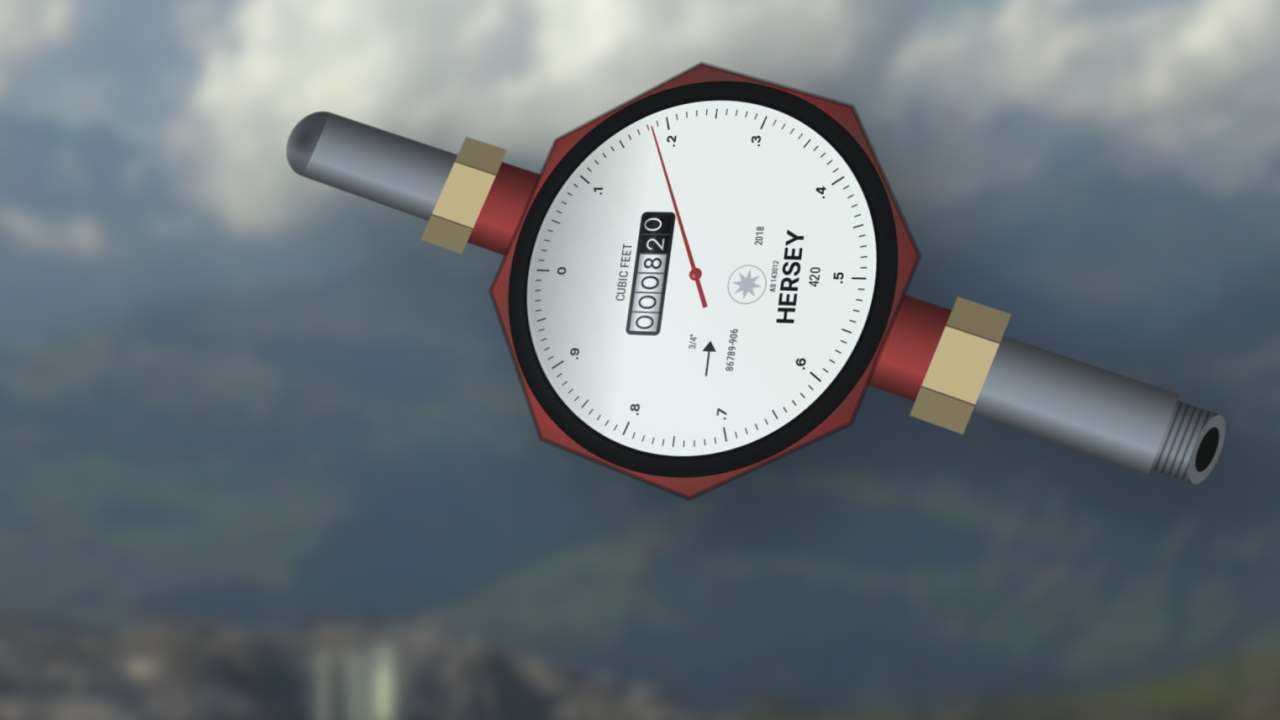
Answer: value=820.18 unit=ft³
